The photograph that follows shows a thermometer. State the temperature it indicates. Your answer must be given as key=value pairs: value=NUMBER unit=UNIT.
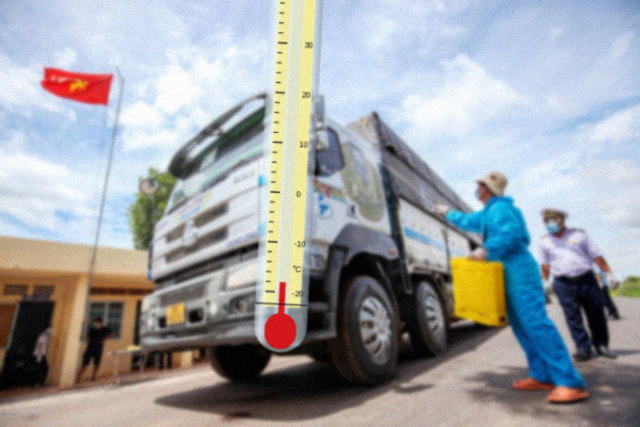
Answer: value=-18 unit=°C
